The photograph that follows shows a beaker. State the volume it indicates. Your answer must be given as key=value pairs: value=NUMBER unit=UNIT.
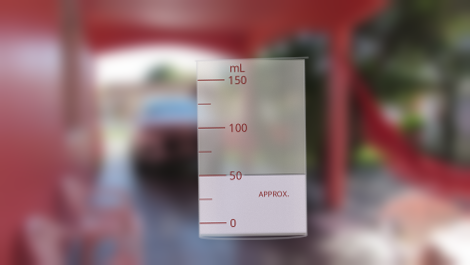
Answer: value=50 unit=mL
